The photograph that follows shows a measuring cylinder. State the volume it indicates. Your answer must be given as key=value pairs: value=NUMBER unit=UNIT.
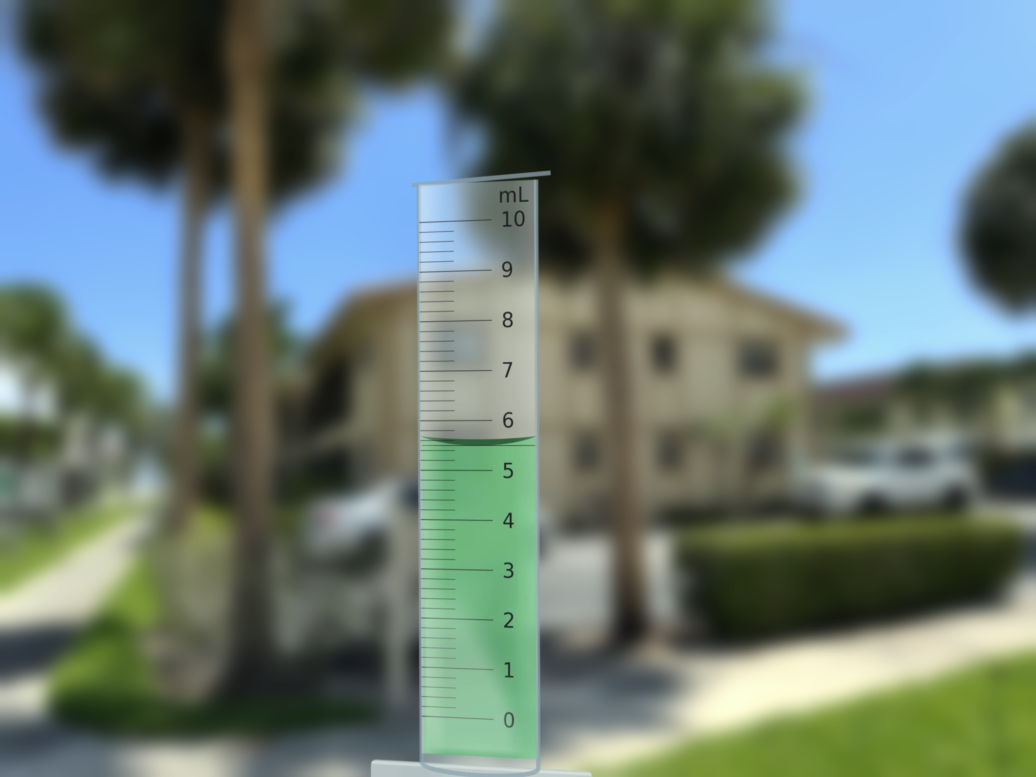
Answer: value=5.5 unit=mL
